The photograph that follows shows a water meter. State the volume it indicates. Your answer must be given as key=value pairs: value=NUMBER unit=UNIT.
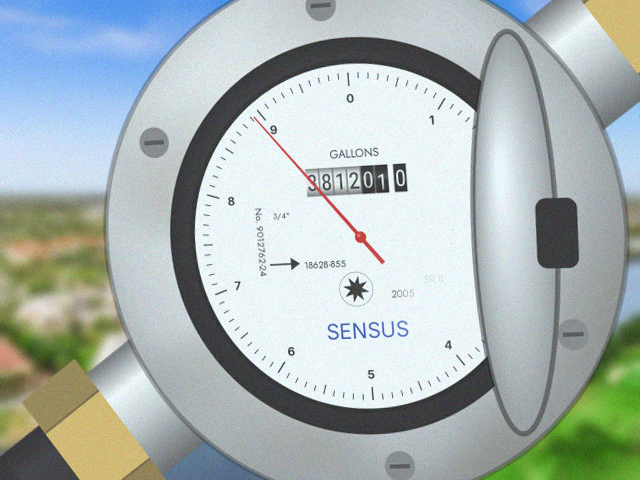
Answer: value=3812008.9 unit=gal
